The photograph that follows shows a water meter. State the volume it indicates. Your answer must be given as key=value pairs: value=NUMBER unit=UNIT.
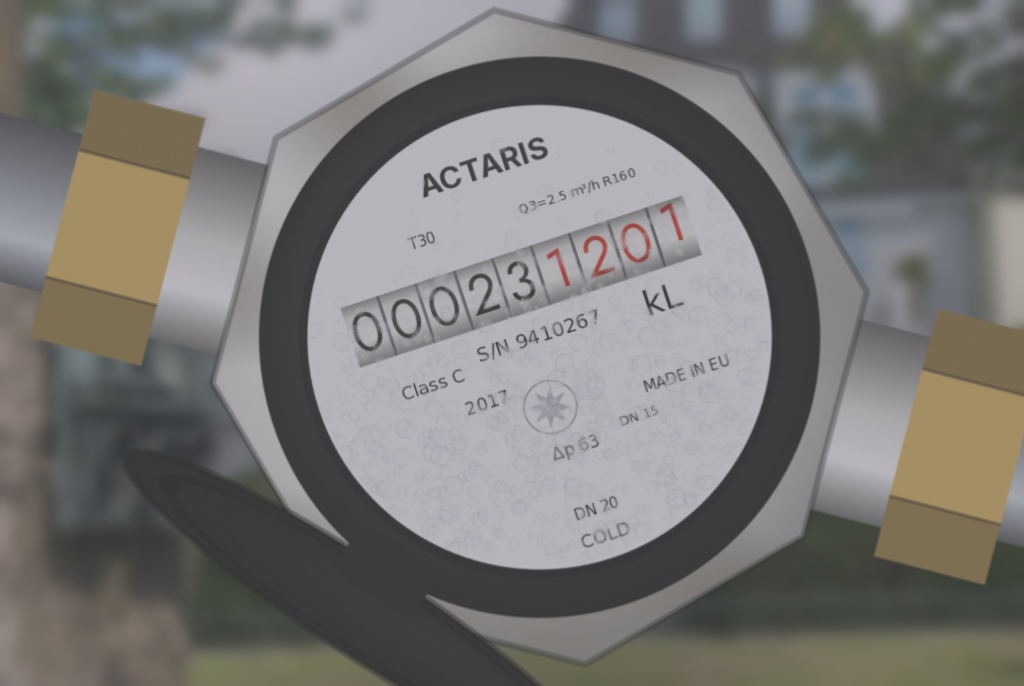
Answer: value=23.1201 unit=kL
